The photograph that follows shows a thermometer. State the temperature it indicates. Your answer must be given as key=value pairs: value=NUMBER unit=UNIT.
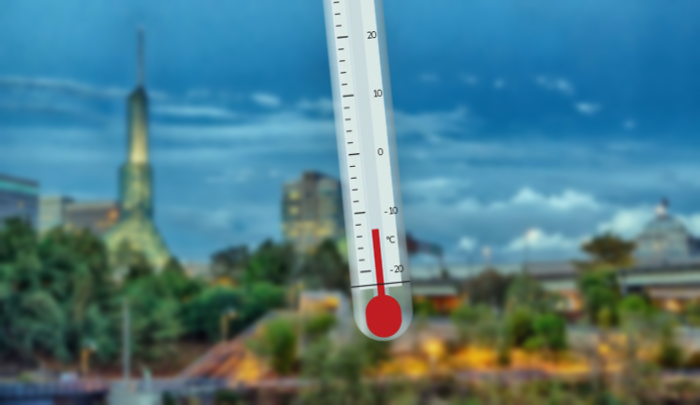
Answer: value=-13 unit=°C
